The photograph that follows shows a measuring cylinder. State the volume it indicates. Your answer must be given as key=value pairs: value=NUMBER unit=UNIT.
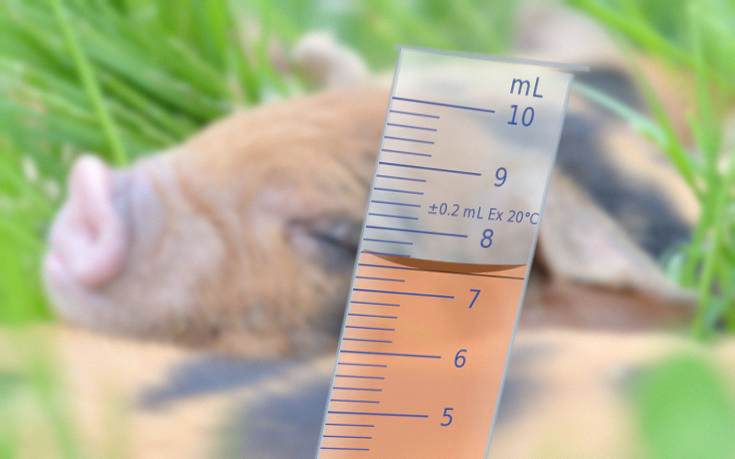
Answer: value=7.4 unit=mL
